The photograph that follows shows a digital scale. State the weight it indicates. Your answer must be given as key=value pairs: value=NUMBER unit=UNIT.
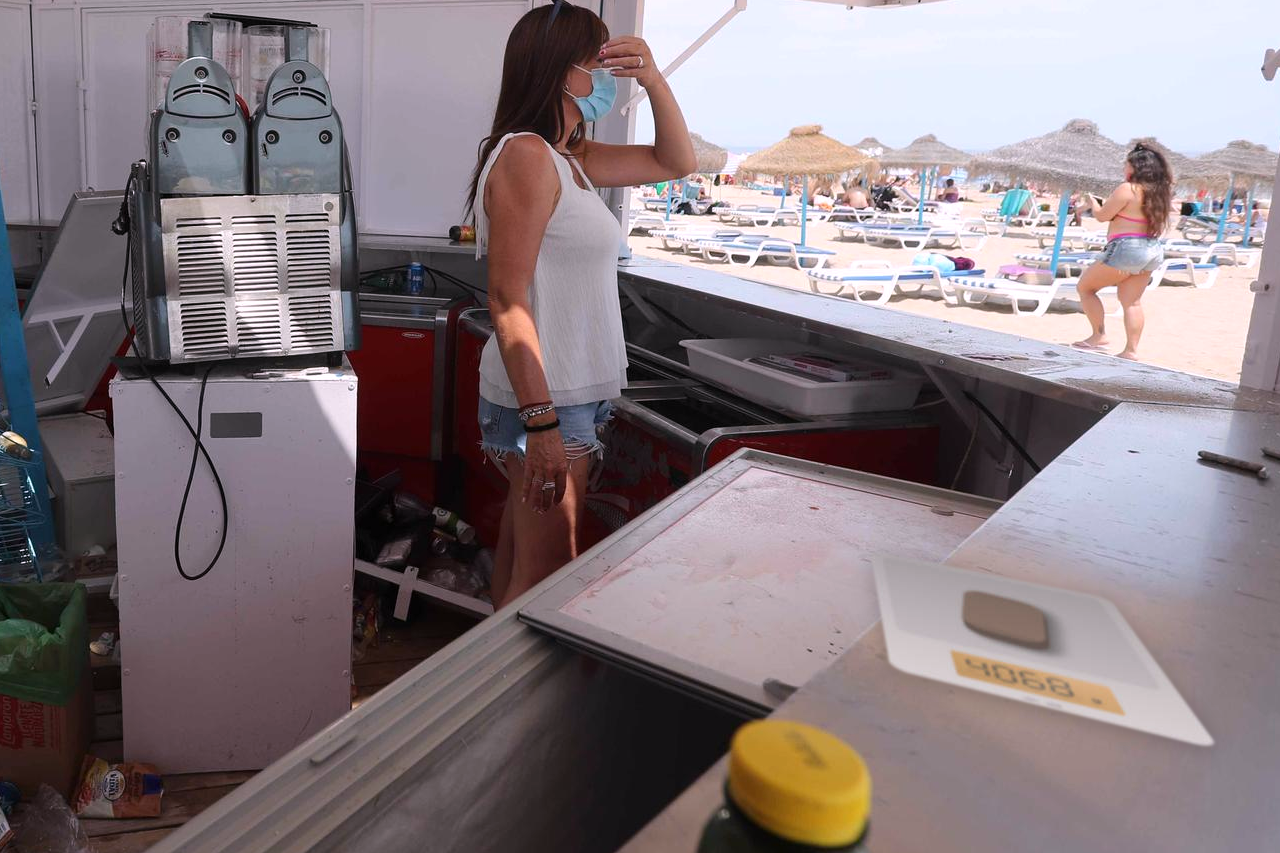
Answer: value=4068 unit=g
